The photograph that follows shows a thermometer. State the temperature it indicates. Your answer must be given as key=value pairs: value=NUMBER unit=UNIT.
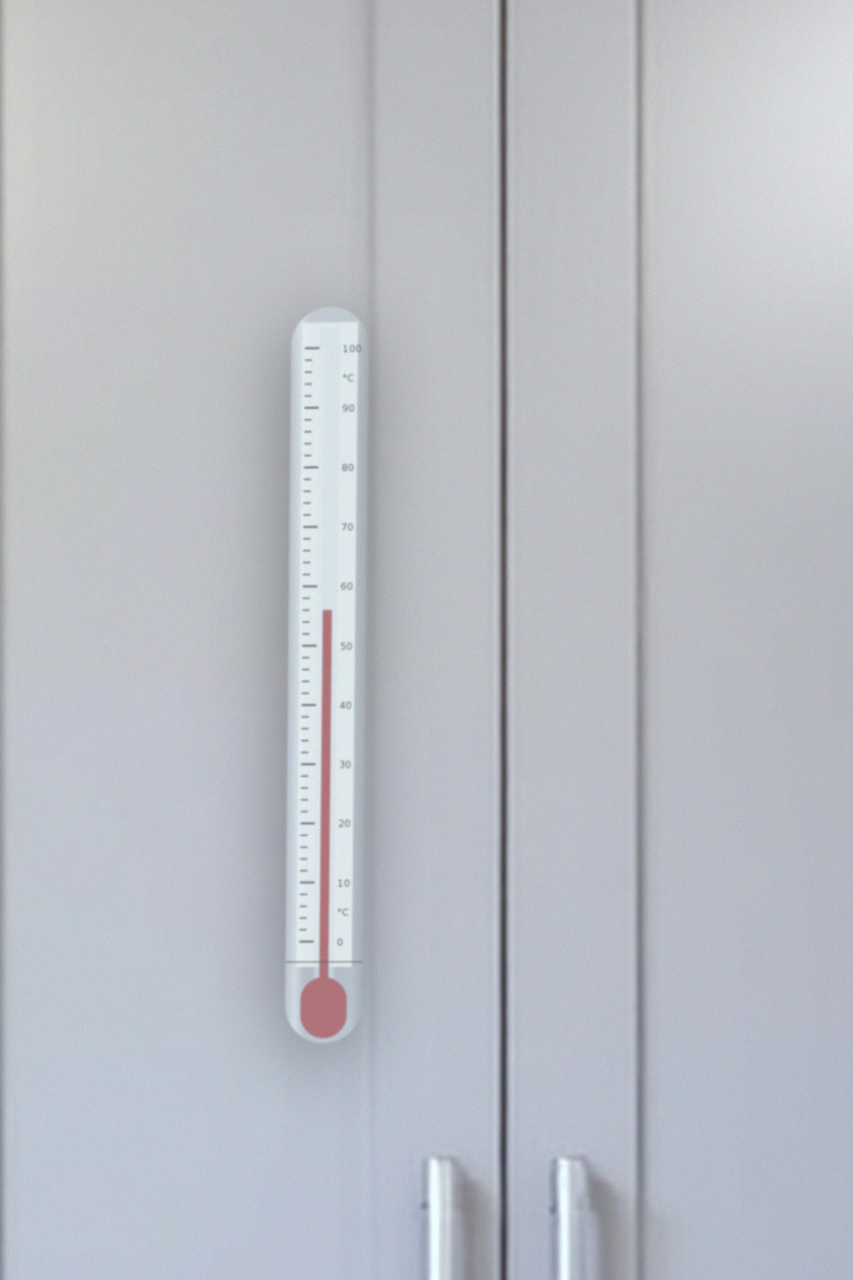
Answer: value=56 unit=°C
